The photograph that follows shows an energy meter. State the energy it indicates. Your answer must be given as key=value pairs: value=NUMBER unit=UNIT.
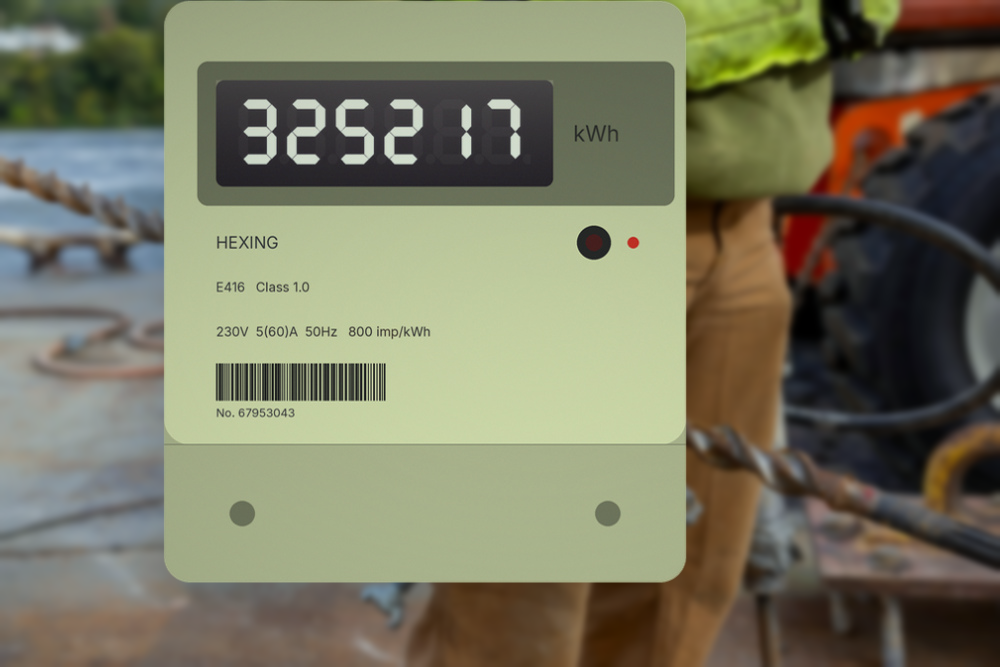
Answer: value=325217 unit=kWh
